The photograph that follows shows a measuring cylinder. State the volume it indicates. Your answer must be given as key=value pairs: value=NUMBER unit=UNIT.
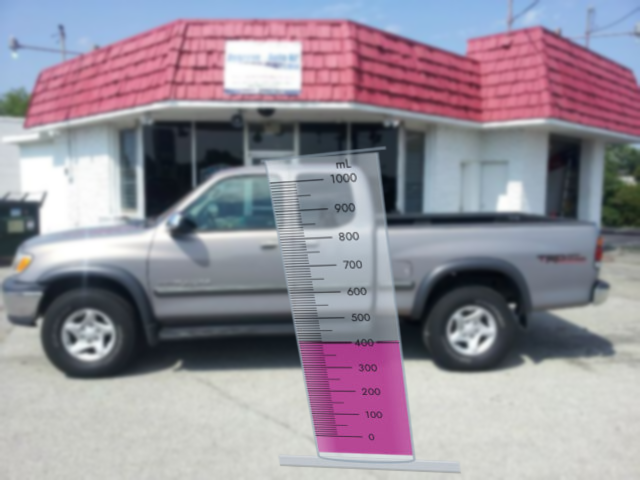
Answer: value=400 unit=mL
